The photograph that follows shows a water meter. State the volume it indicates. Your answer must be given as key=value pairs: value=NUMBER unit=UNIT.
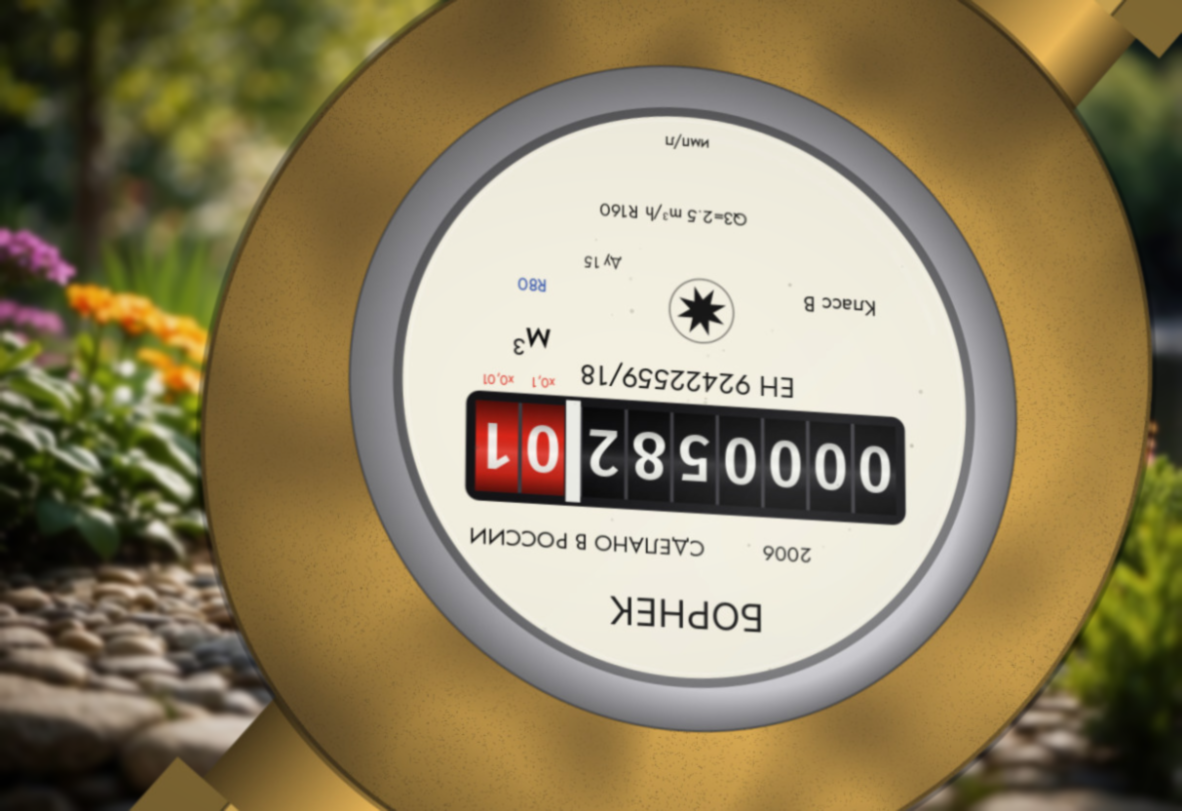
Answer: value=582.01 unit=m³
